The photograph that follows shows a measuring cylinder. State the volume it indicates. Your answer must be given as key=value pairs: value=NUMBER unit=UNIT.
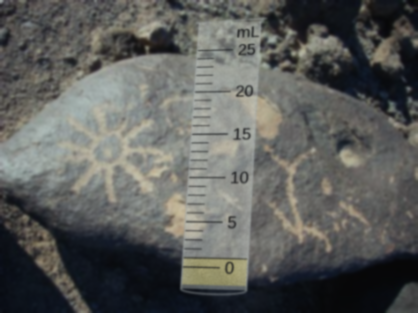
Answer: value=1 unit=mL
